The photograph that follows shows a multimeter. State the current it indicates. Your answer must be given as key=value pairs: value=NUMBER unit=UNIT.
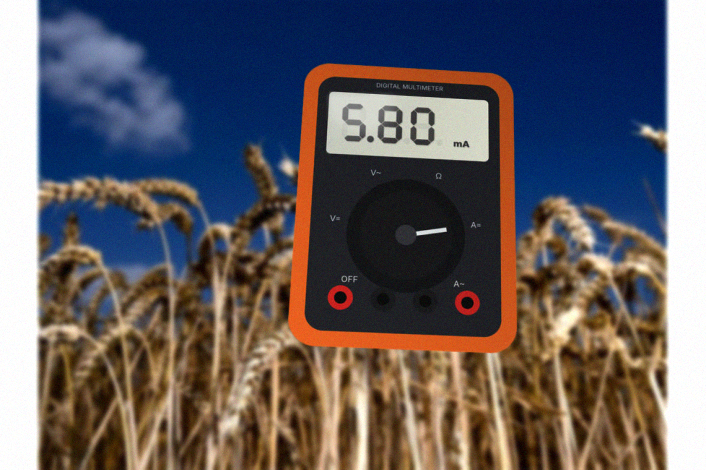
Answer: value=5.80 unit=mA
